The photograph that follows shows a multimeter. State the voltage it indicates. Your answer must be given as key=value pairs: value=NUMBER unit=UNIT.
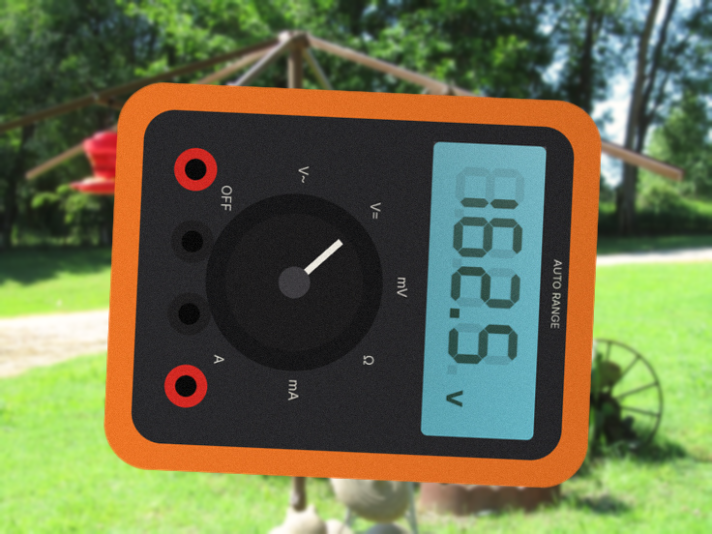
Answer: value=162.5 unit=V
